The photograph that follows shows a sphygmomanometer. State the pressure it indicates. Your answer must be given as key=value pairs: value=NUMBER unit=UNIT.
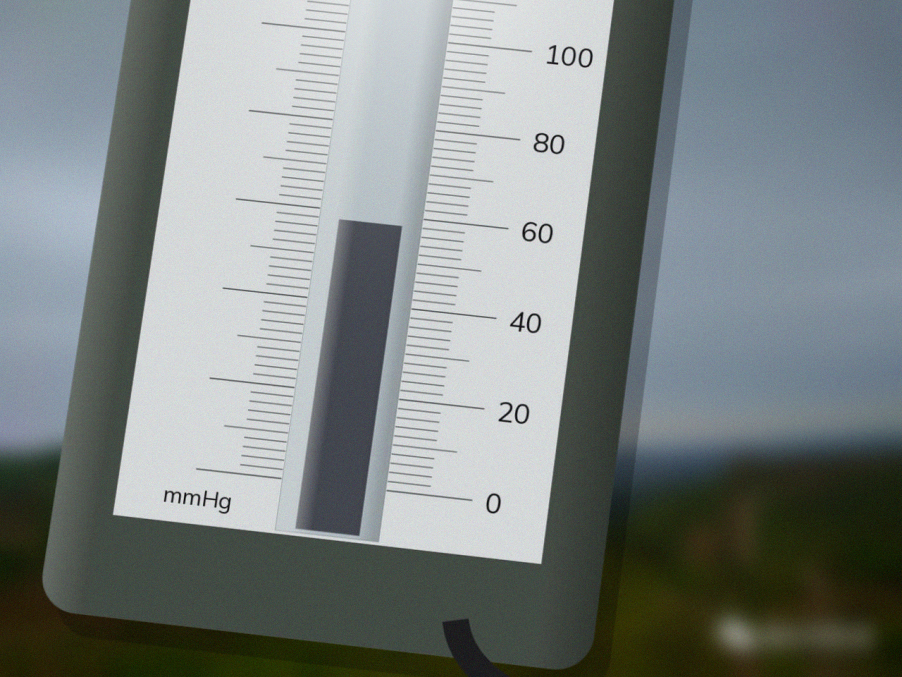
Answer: value=58 unit=mmHg
